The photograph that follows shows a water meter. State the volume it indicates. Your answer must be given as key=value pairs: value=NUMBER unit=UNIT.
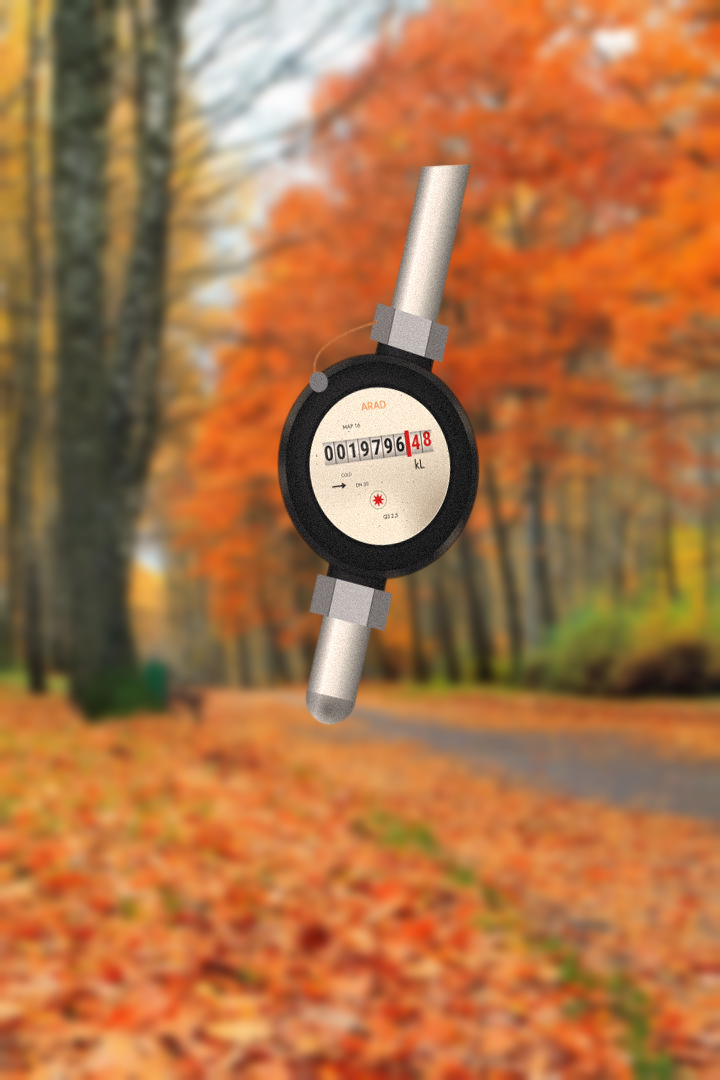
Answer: value=19796.48 unit=kL
